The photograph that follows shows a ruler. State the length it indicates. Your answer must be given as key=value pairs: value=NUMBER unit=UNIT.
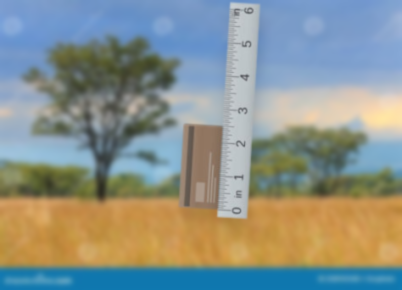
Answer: value=2.5 unit=in
